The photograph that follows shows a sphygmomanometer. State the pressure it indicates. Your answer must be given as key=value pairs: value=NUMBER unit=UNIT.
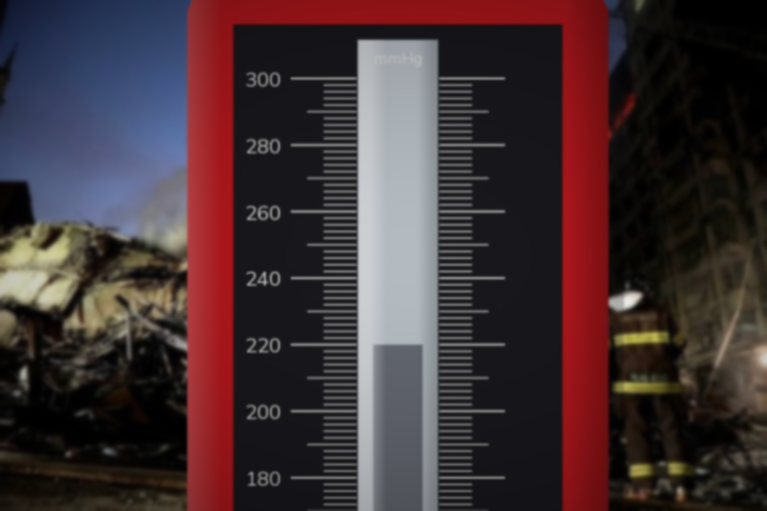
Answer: value=220 unit=mmHg
